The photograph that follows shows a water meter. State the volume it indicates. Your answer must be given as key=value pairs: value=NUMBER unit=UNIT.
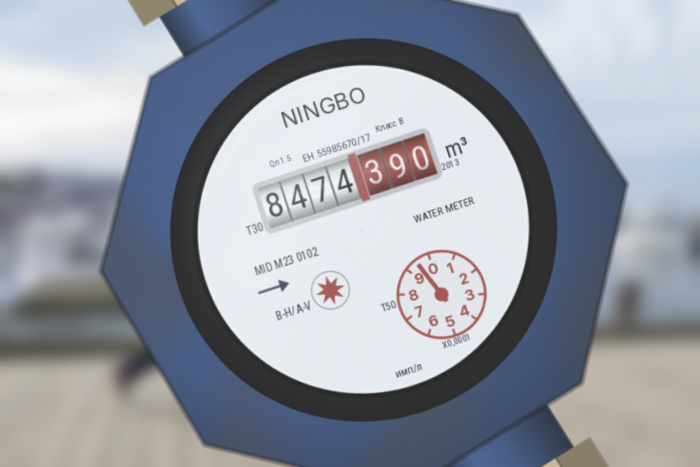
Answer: value=8474.3899 unit=m³
